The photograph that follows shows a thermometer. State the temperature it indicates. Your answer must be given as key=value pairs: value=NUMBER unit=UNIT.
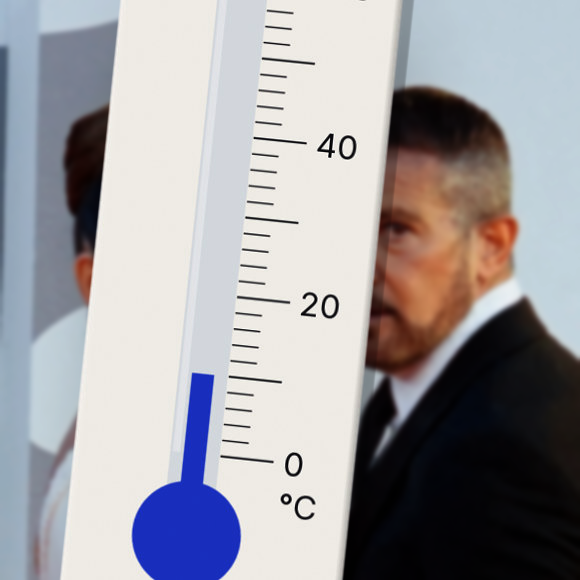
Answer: value=10 unit=°C
